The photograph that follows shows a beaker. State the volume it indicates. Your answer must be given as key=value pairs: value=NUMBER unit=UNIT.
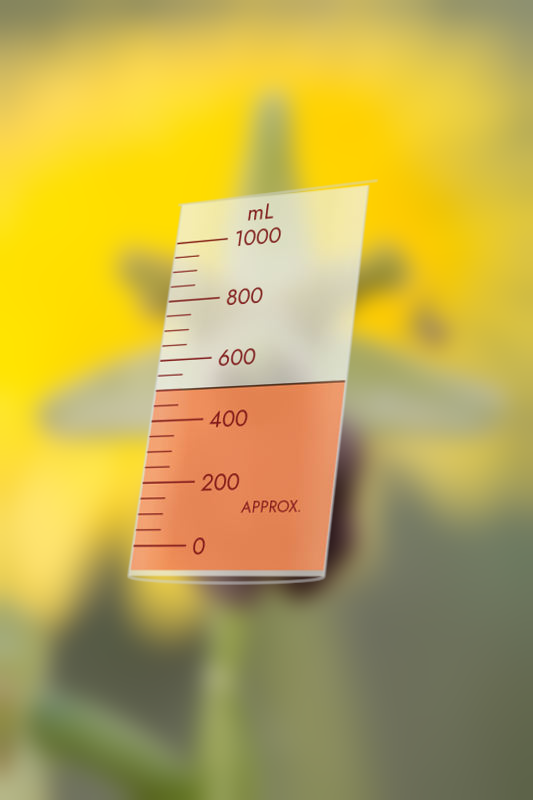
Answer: value=500 unit=mL
